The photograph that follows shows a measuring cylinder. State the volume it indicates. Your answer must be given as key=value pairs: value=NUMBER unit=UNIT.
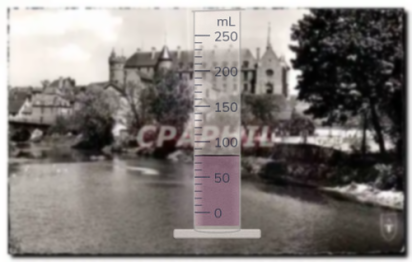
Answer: value=80 unit=mL
